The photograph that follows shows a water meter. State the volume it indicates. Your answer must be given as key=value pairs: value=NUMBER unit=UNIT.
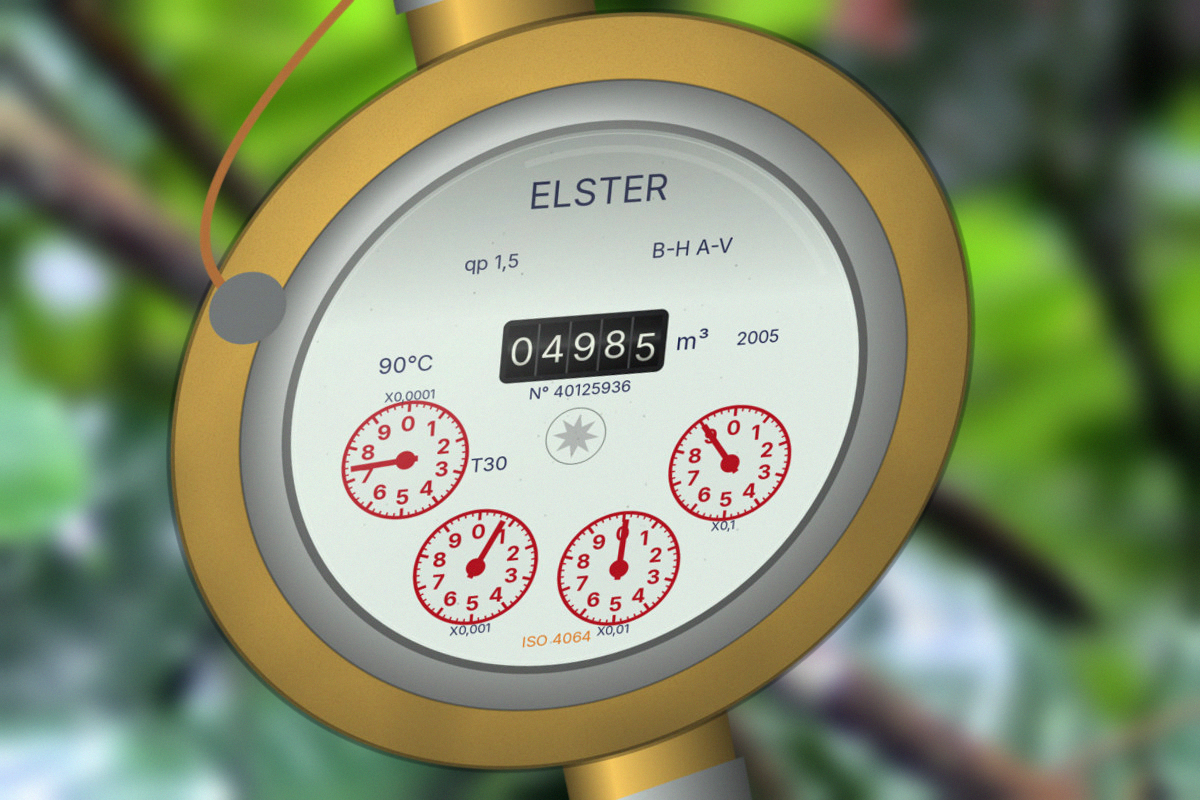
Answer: value=4984.9007 unit=m³
